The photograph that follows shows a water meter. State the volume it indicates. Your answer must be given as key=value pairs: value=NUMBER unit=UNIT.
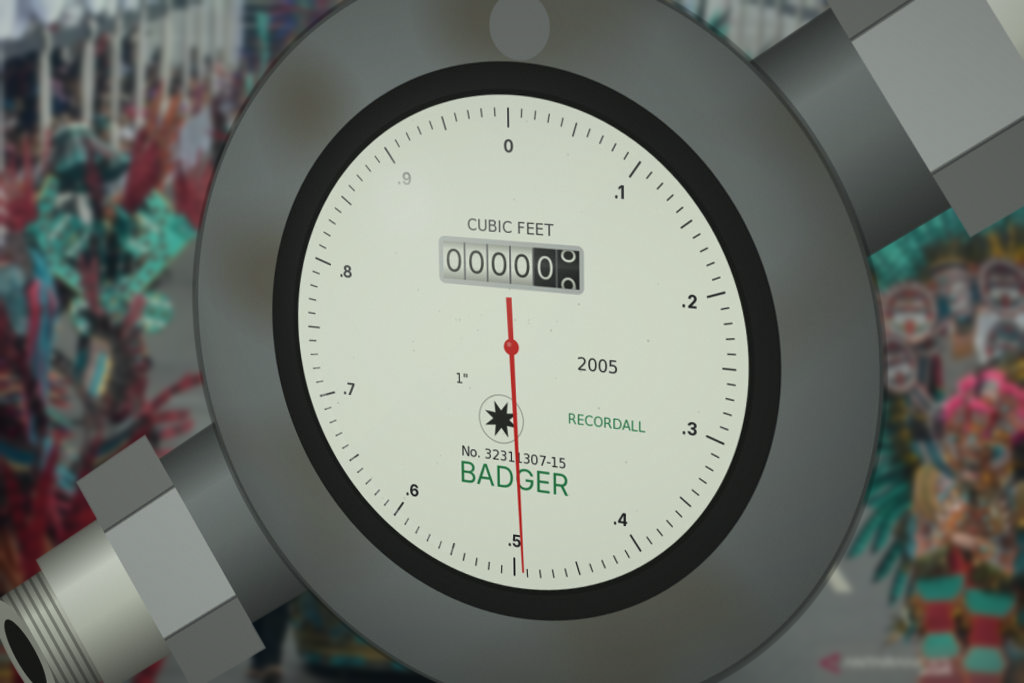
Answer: value=8.49 unit=ft³
